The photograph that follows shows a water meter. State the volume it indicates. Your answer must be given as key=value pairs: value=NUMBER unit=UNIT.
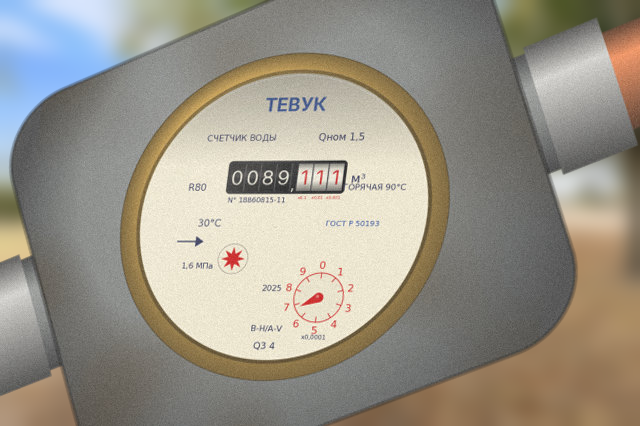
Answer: value=89.1116 unit=m³
